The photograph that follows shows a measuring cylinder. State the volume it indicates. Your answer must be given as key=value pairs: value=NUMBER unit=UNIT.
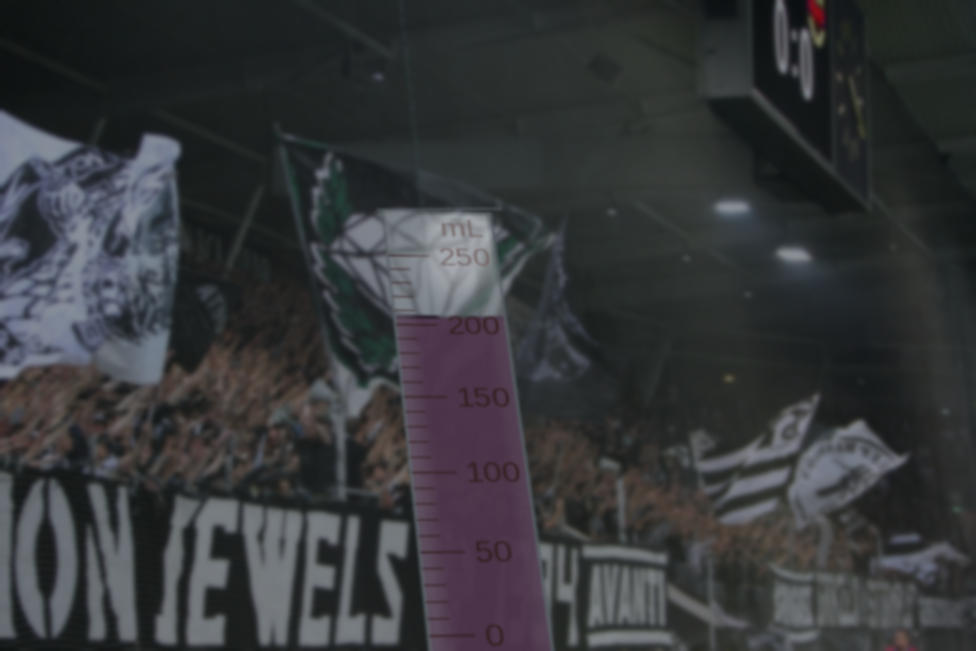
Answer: value=205 unit=mL
